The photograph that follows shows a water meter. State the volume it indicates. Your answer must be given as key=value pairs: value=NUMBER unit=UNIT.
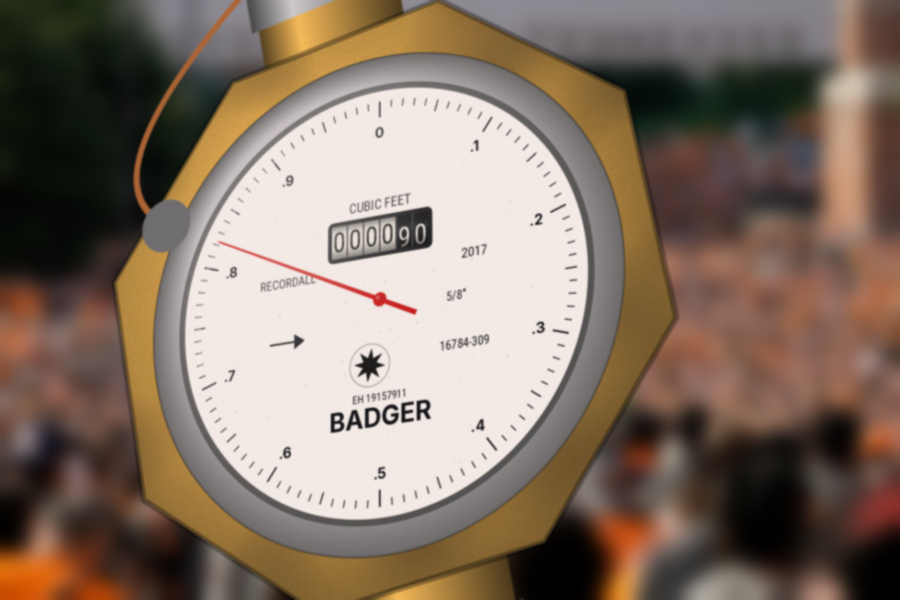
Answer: value=89.82 unit=ft³
